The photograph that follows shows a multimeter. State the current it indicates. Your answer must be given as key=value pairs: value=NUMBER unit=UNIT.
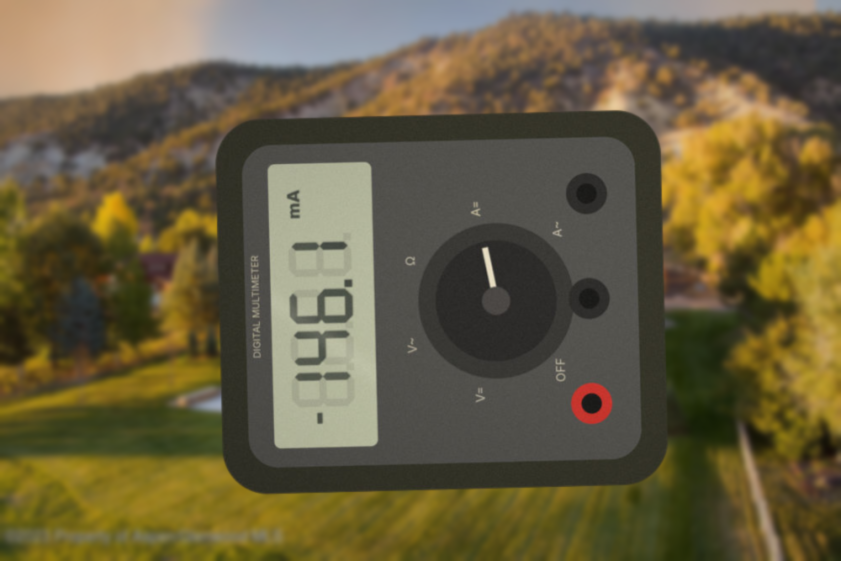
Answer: value=-146.1 unit=mA
